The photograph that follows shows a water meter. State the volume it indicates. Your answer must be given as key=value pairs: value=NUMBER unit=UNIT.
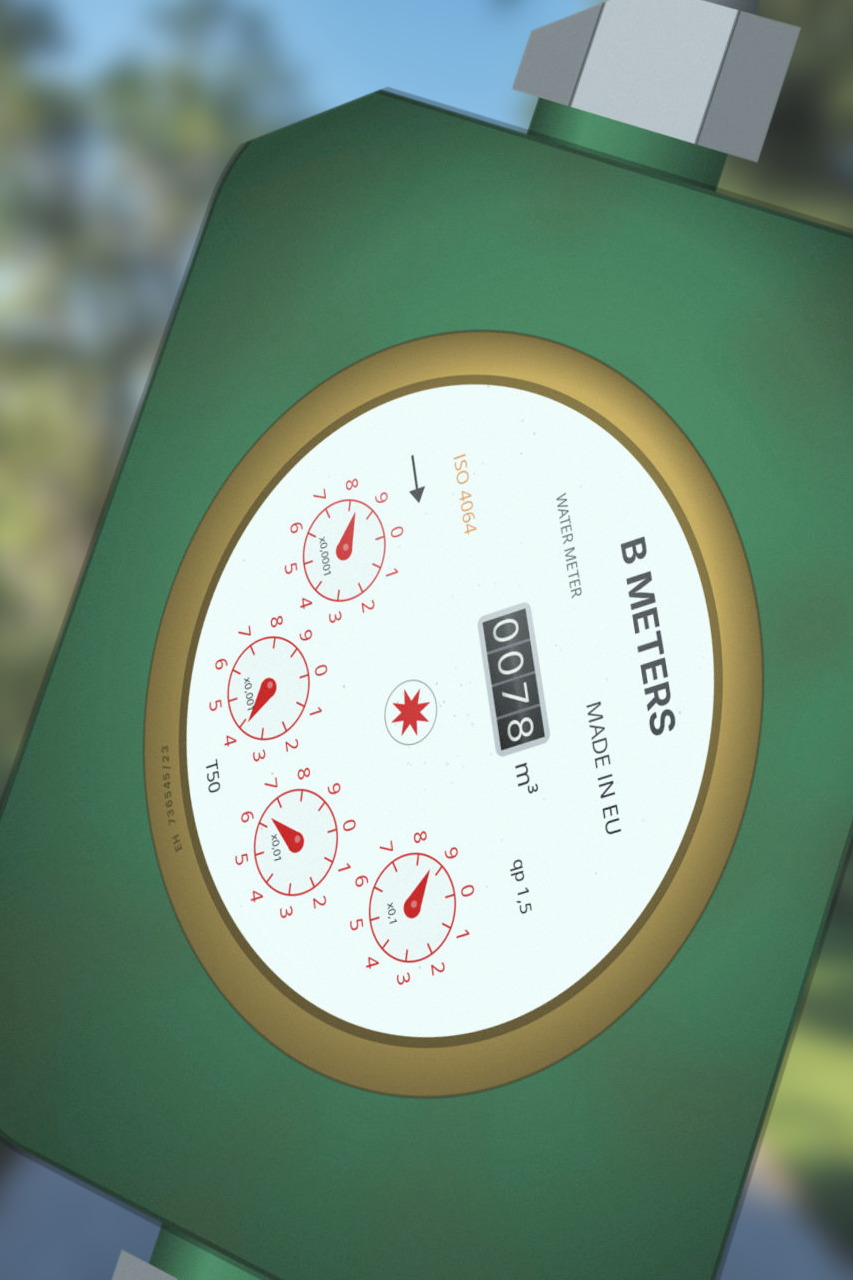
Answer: value=78.8638 unit=m³
